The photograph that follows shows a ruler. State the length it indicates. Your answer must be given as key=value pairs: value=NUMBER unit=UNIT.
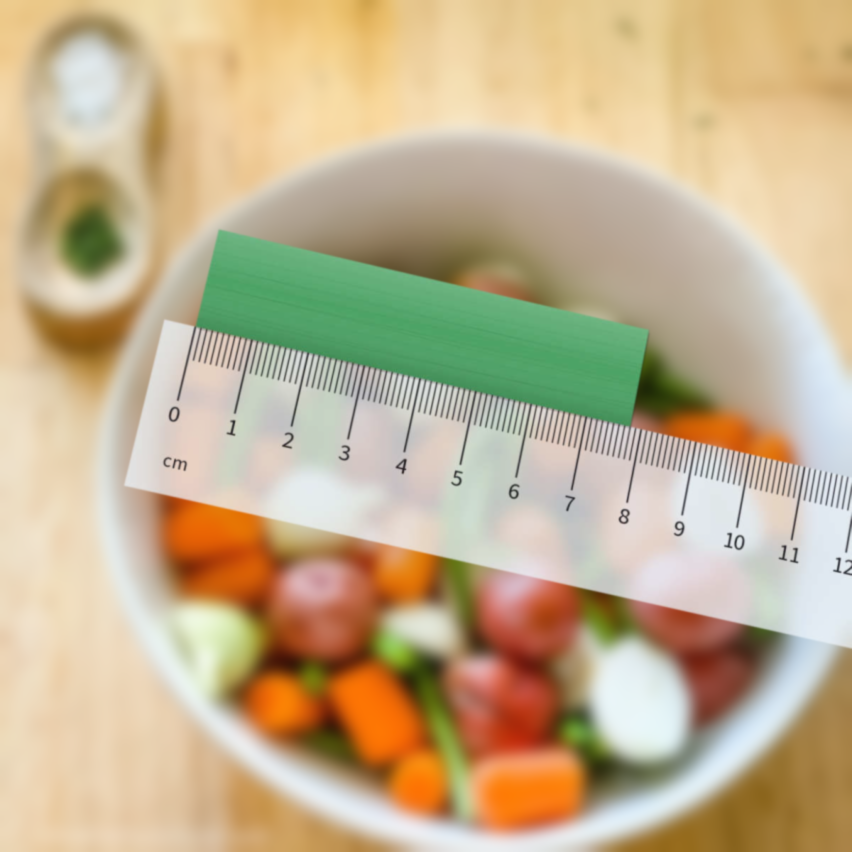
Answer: value=7.8 unit=cm
